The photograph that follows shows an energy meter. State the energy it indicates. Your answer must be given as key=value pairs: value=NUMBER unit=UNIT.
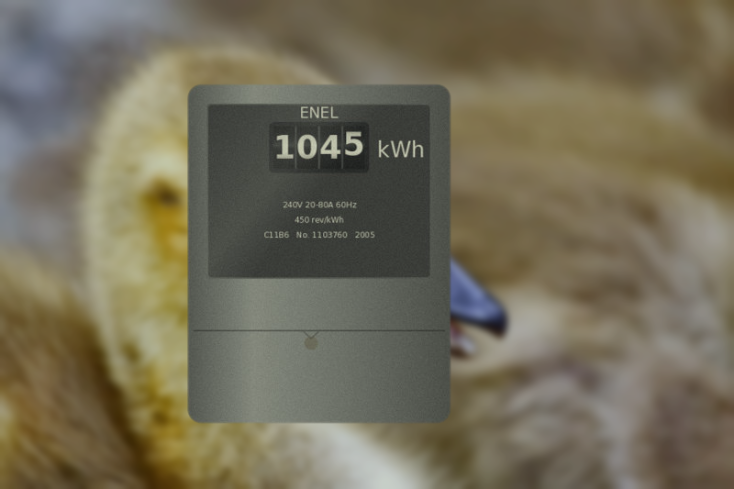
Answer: value=1045 unit=kWh
